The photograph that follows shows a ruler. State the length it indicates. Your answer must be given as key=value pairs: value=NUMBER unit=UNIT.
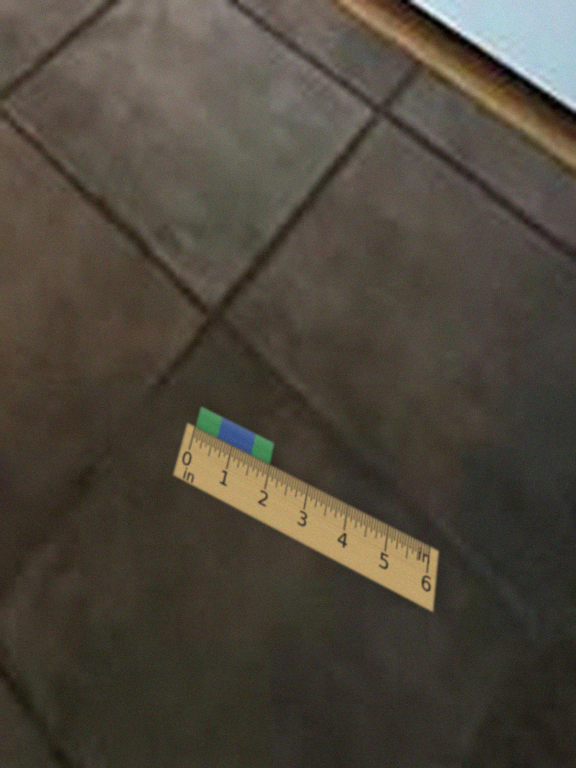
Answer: value=2 unit=in
